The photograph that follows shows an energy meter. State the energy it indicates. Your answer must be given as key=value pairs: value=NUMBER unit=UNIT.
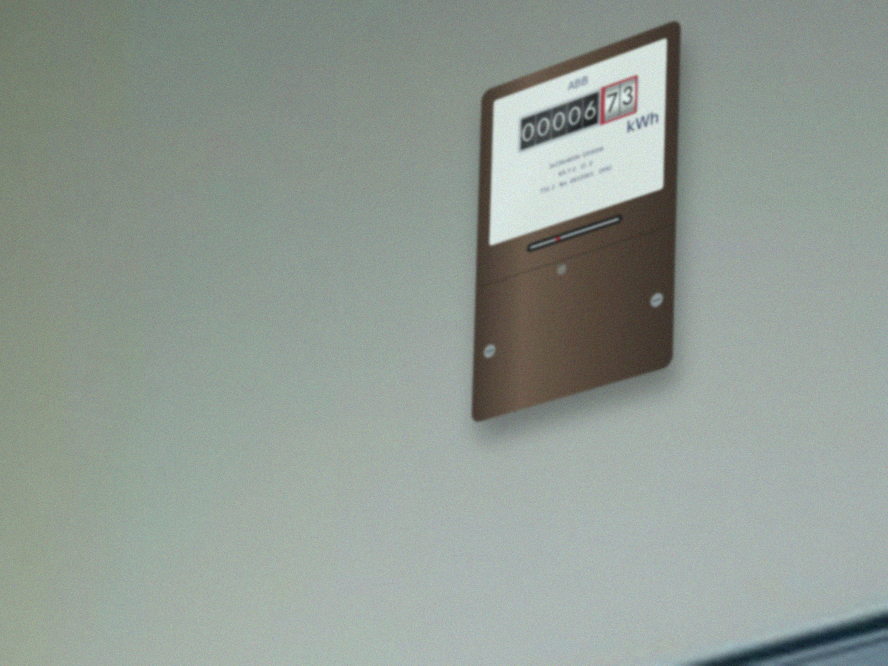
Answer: value=6.73 unit=kWh
